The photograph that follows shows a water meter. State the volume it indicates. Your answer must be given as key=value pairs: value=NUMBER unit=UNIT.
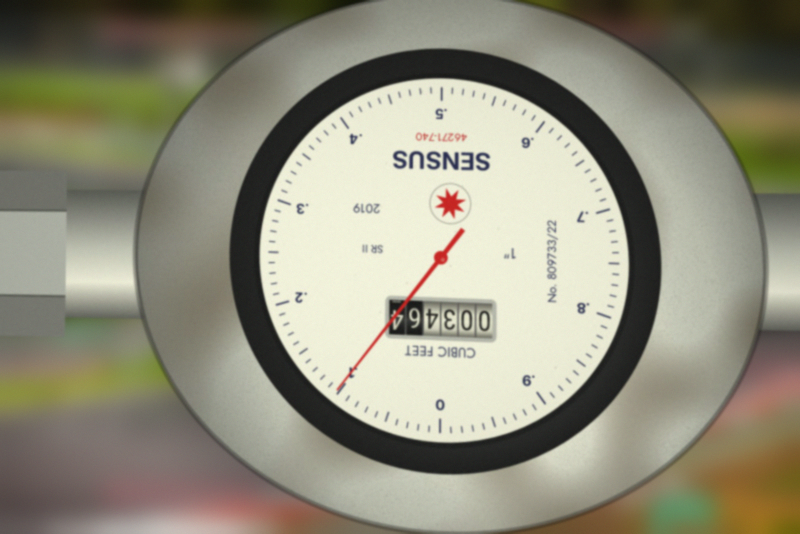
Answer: value=3464.10 unit=ft³
